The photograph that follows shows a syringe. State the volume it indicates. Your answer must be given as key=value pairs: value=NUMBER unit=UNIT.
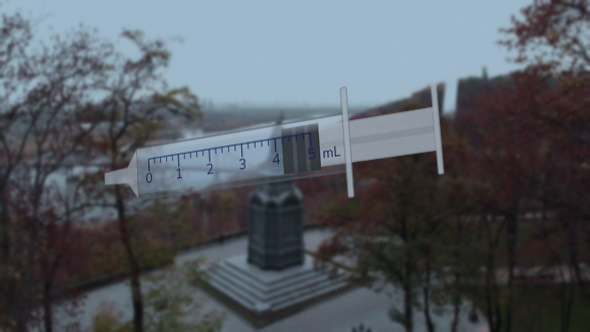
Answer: value=4.2 unit=mL
